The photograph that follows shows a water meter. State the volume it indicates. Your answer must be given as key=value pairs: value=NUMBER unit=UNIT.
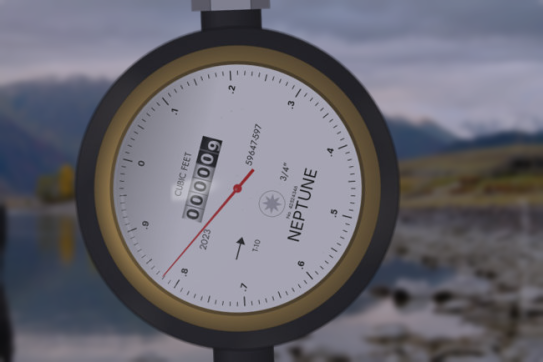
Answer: value=8.82 unit=ft³
